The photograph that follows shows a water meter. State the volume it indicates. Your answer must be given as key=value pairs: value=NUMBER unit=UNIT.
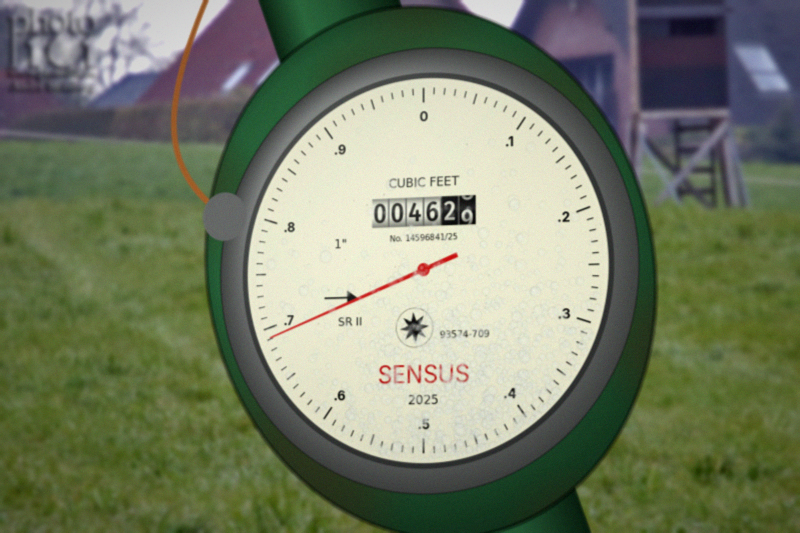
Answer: value=4628.69 unit=ft³
